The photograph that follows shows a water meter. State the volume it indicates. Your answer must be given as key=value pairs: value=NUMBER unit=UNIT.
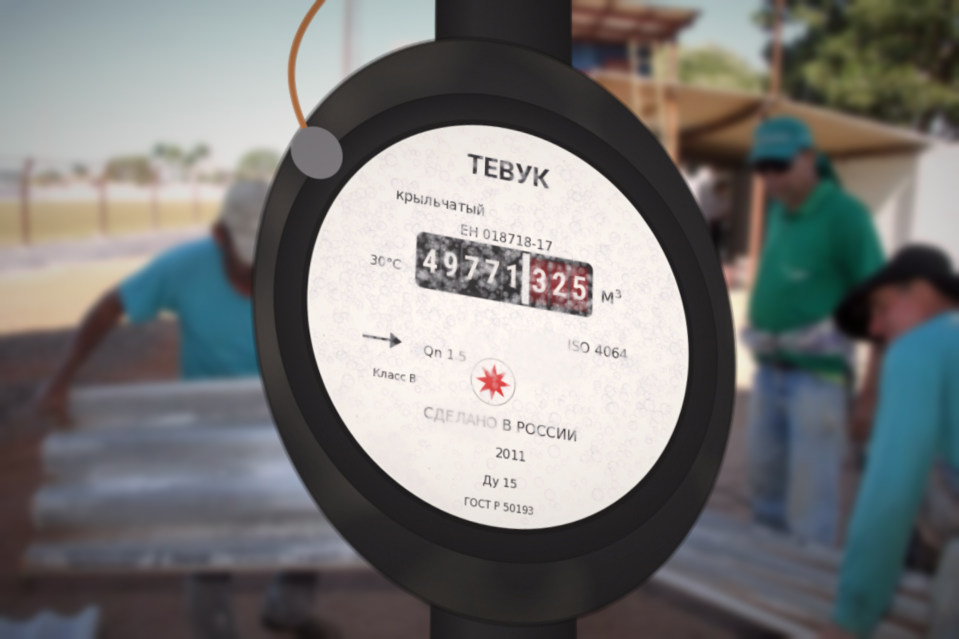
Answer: value=49771.325 unit=m³
